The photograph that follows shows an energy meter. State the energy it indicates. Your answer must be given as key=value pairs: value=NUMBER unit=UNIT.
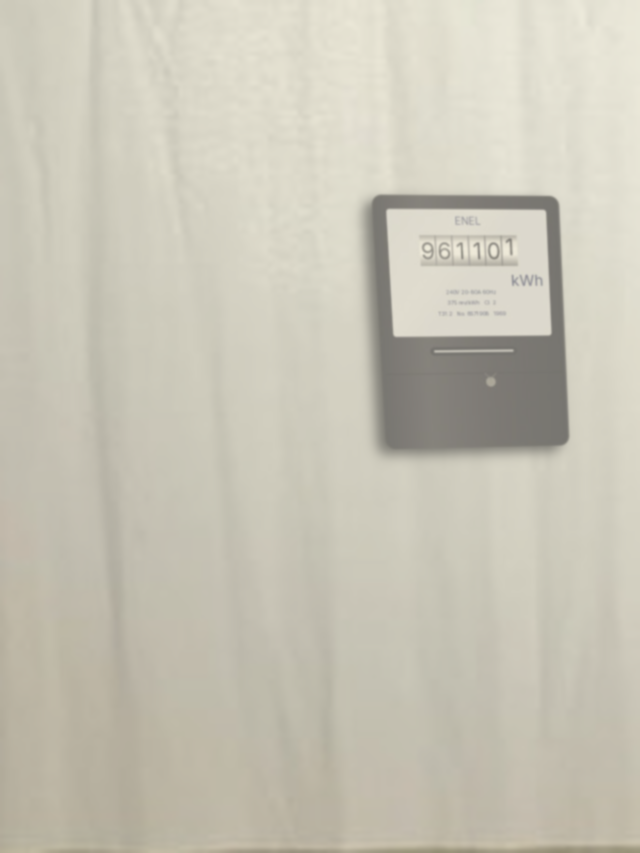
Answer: value=961101 unit=kWh
